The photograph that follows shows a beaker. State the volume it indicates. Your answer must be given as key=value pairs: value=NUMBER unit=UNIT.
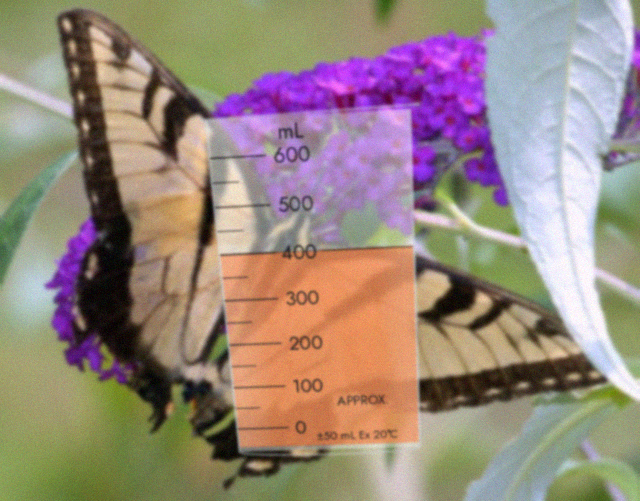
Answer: value=400 unit=mL
